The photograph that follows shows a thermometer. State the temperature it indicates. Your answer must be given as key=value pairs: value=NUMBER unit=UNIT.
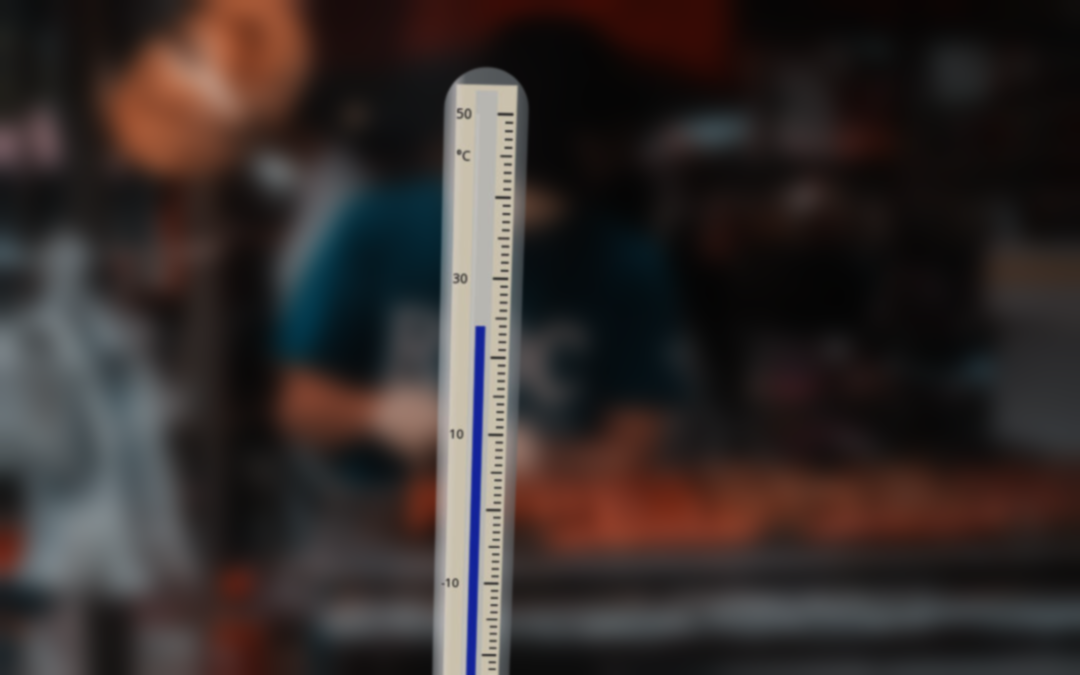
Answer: value=24 unit=°C
